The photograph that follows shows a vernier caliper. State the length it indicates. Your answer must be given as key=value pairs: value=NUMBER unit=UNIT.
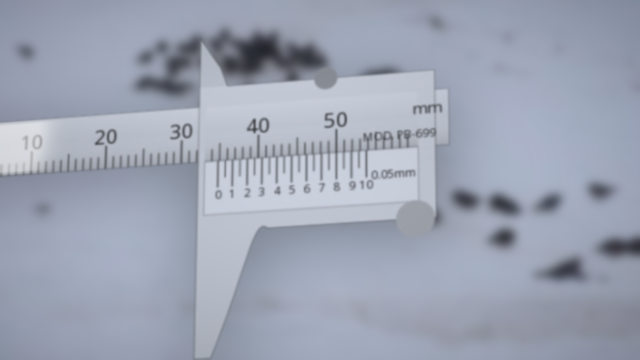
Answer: value=34.8 unit=mm
